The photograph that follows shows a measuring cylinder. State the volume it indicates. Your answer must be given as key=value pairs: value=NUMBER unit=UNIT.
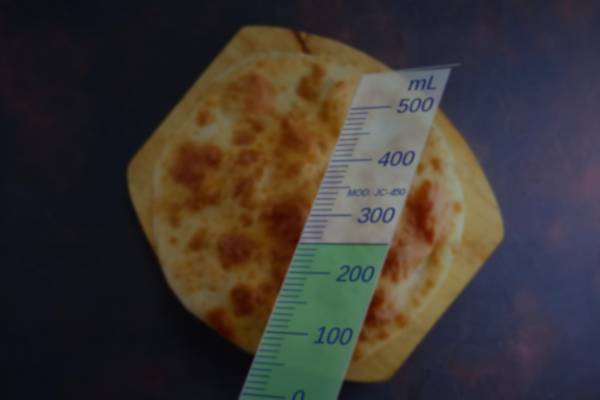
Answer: value=250 unit=mL
